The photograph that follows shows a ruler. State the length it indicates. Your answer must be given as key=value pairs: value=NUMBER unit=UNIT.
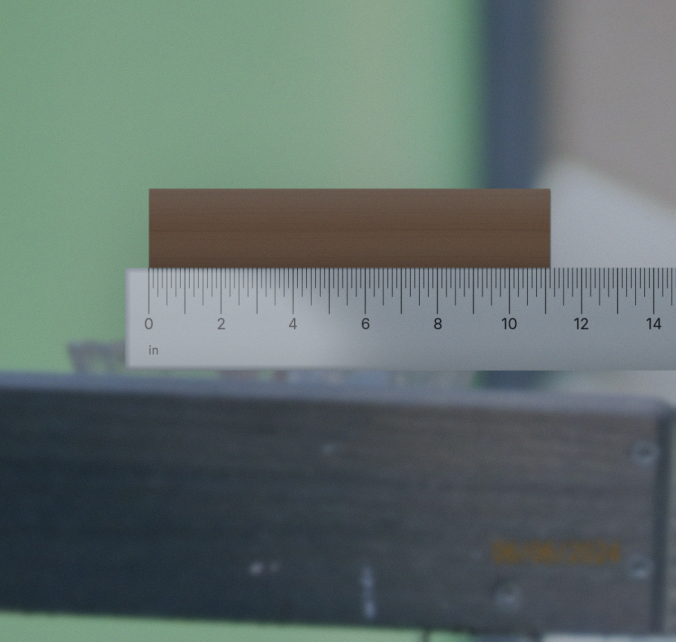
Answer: value=11.125 unit=in
